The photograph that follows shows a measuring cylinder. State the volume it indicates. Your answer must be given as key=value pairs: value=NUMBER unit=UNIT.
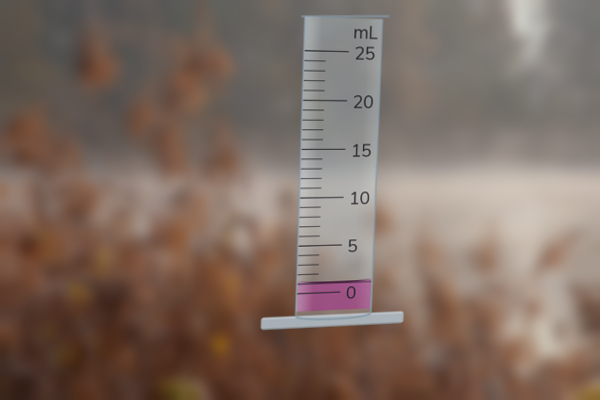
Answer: value=1 unit=mL
